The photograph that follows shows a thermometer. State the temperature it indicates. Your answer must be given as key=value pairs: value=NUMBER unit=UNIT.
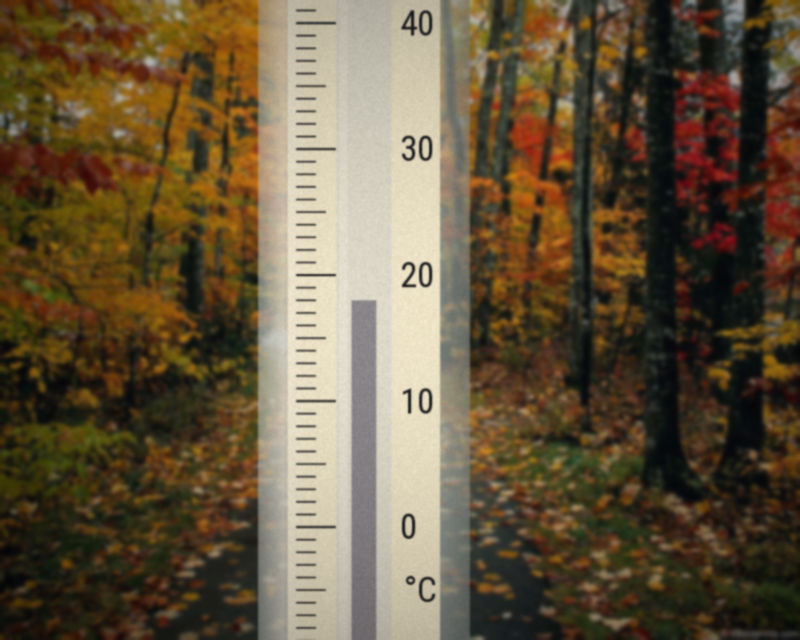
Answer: value=18 unit=°C
